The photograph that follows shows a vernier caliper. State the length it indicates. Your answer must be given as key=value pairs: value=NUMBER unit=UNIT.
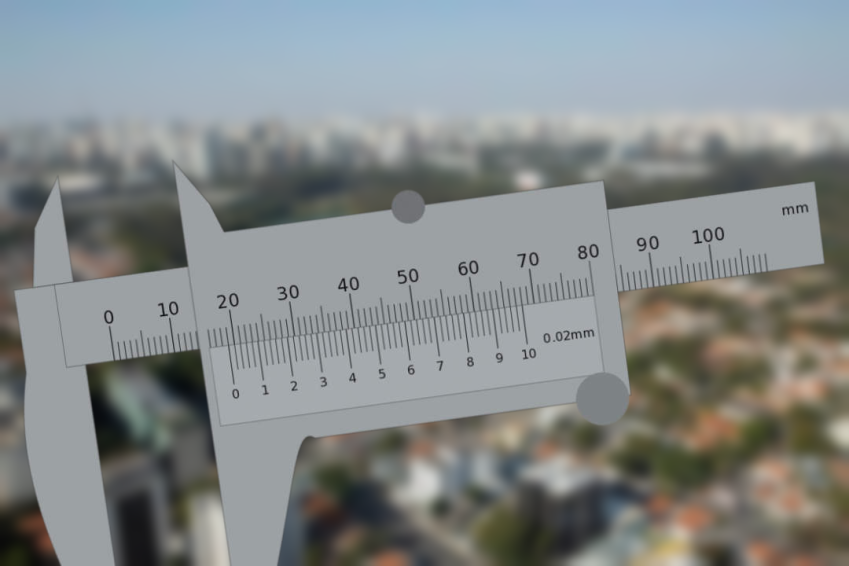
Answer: value=19.0 unit=mm
